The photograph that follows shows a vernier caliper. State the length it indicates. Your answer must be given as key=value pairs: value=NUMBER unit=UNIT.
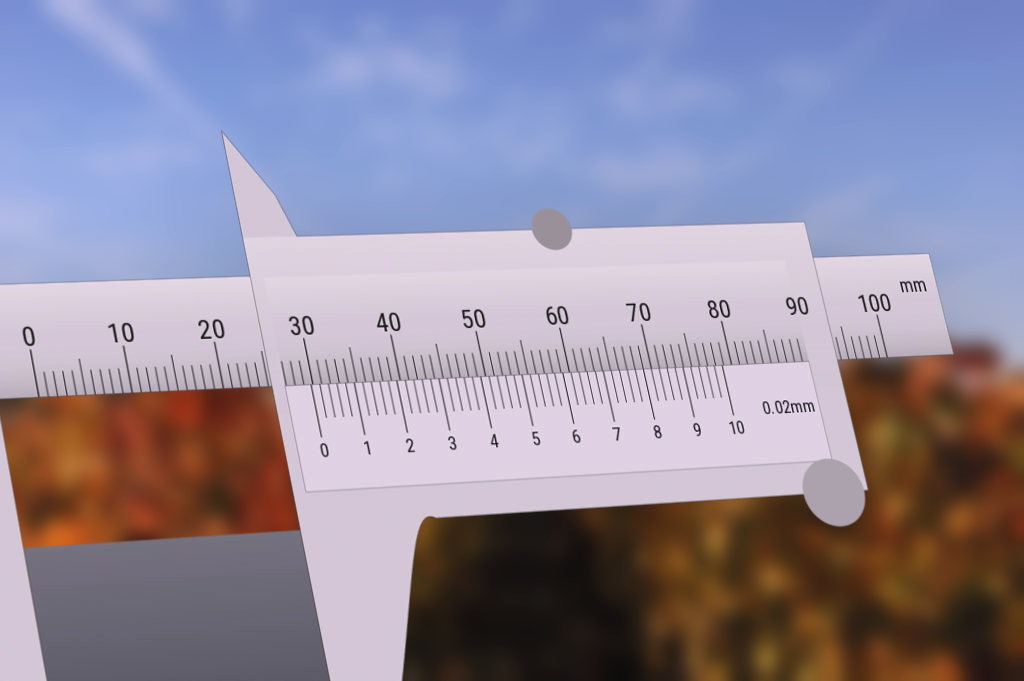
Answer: value=29.8 unit=mm
